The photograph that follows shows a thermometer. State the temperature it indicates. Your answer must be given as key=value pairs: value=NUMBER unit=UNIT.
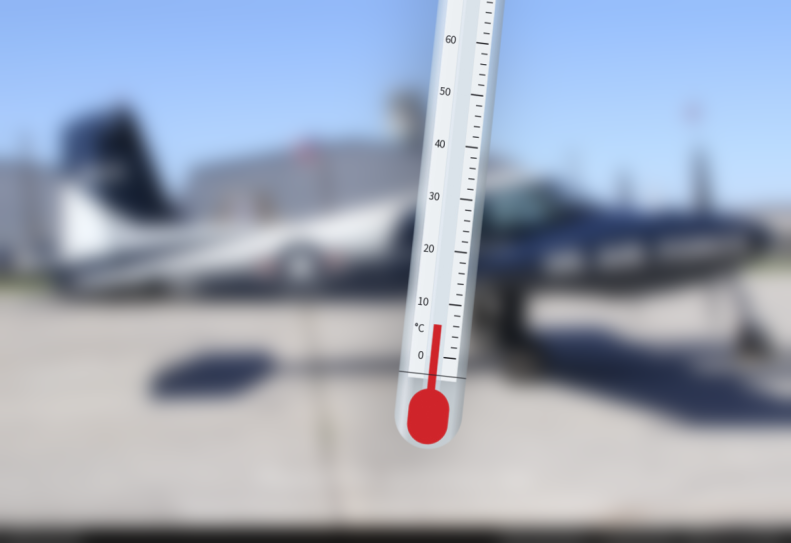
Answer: value=6 unit=°C
